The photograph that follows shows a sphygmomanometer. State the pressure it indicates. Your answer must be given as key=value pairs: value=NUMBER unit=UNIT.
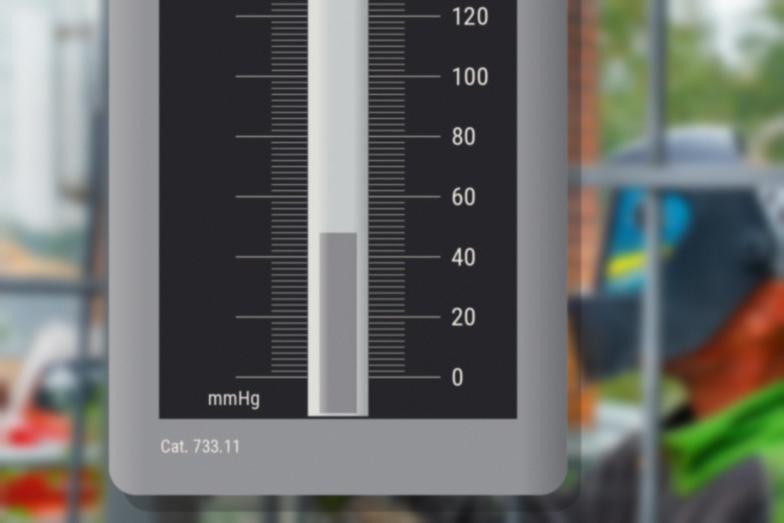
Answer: value=48 unit=mmHg
